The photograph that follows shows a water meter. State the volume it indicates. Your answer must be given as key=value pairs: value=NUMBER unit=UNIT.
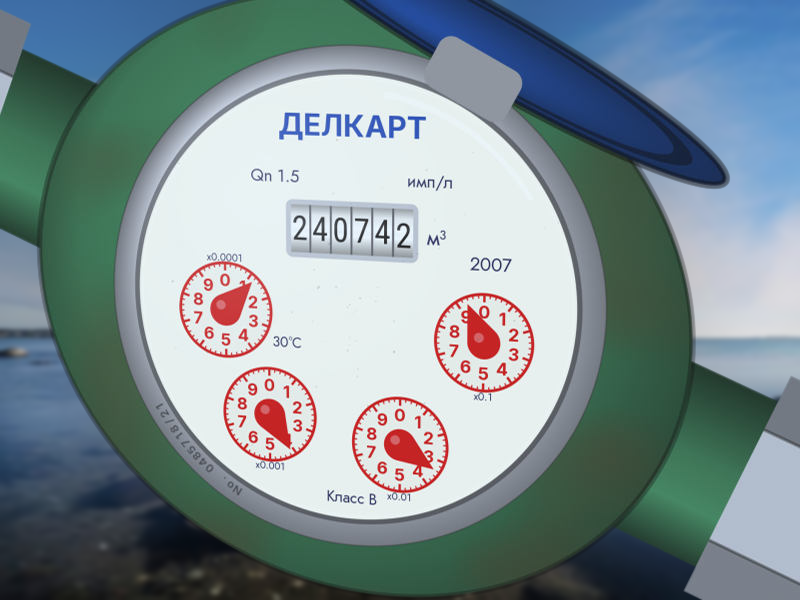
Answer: value=240741.9341 unit=m³
